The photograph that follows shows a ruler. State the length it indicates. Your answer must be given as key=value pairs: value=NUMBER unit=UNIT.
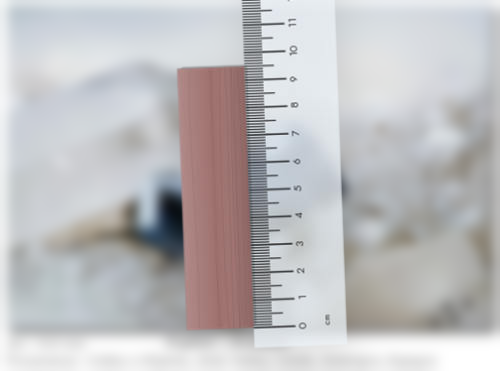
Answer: value=9.5 unit=cm
